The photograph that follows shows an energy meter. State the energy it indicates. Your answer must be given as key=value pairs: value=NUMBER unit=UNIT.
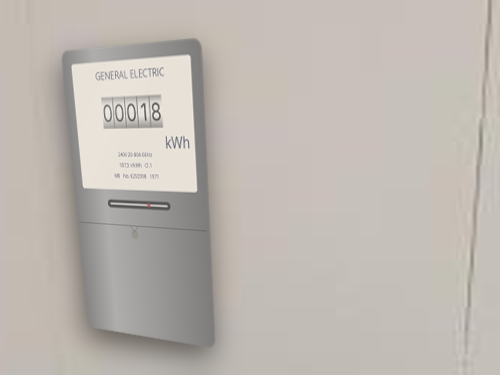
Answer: value=18 unit=kWh
